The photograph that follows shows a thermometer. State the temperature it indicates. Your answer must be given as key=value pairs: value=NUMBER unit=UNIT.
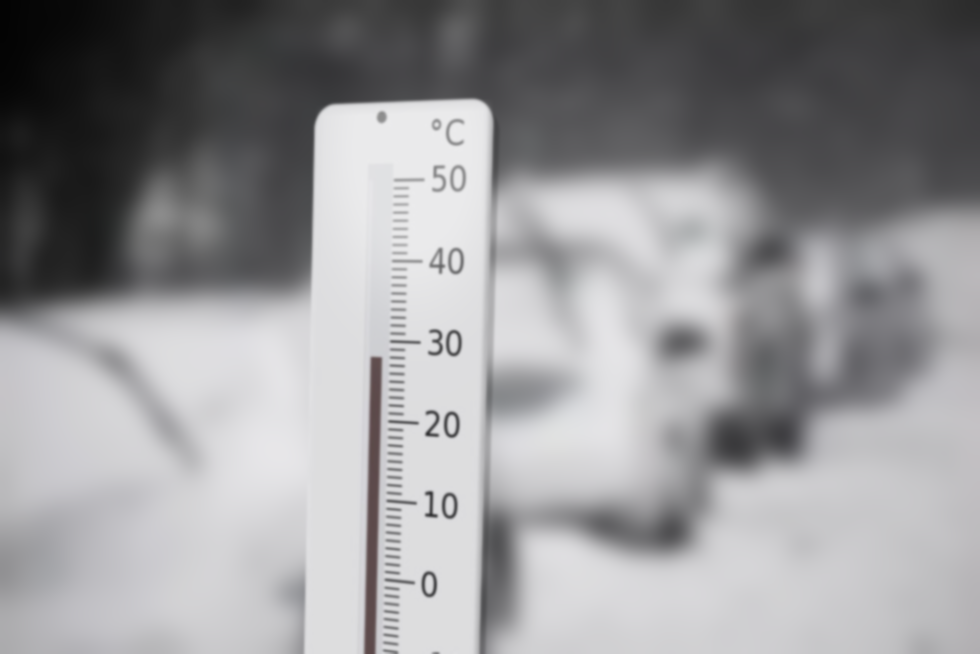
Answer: value=28 unit=°C
